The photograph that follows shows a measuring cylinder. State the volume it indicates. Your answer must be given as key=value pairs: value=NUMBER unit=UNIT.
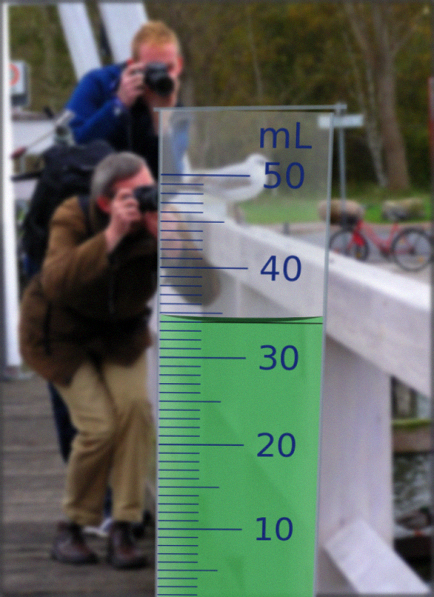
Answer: value=34 unit=mL
